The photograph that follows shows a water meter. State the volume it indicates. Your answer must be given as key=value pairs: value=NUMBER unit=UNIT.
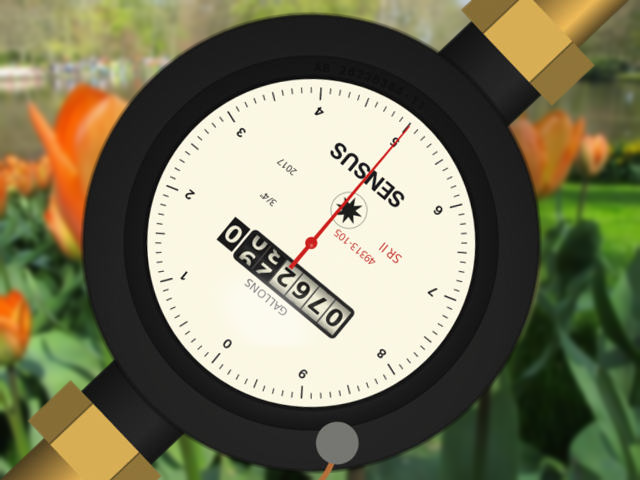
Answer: value=762295.0 unit=gal
